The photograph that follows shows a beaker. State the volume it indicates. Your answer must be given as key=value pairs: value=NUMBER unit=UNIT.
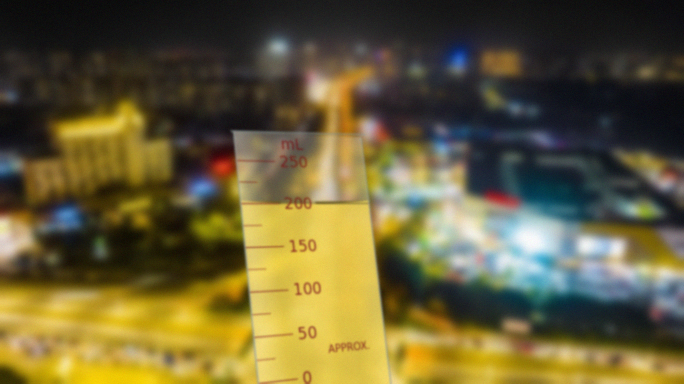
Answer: value=200 unit=mL
